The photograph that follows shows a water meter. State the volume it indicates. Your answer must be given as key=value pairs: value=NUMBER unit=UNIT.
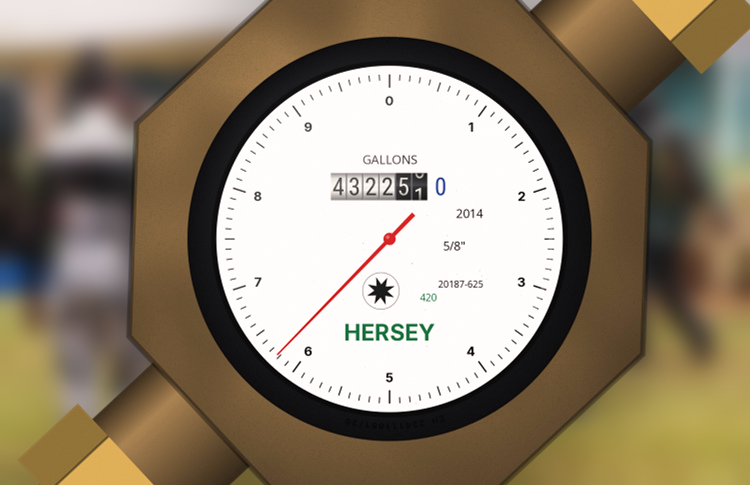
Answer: value=4322506.2 unit=gal
